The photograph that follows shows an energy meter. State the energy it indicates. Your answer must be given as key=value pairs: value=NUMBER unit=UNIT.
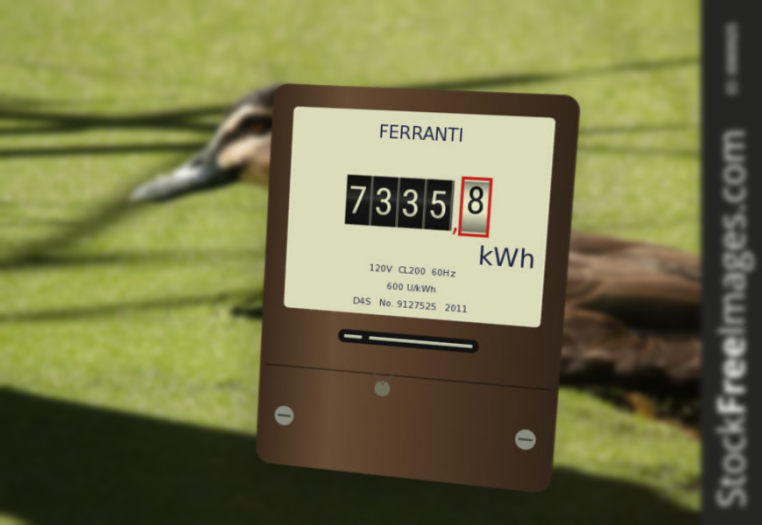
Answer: value=7335.8 unit=kWh
